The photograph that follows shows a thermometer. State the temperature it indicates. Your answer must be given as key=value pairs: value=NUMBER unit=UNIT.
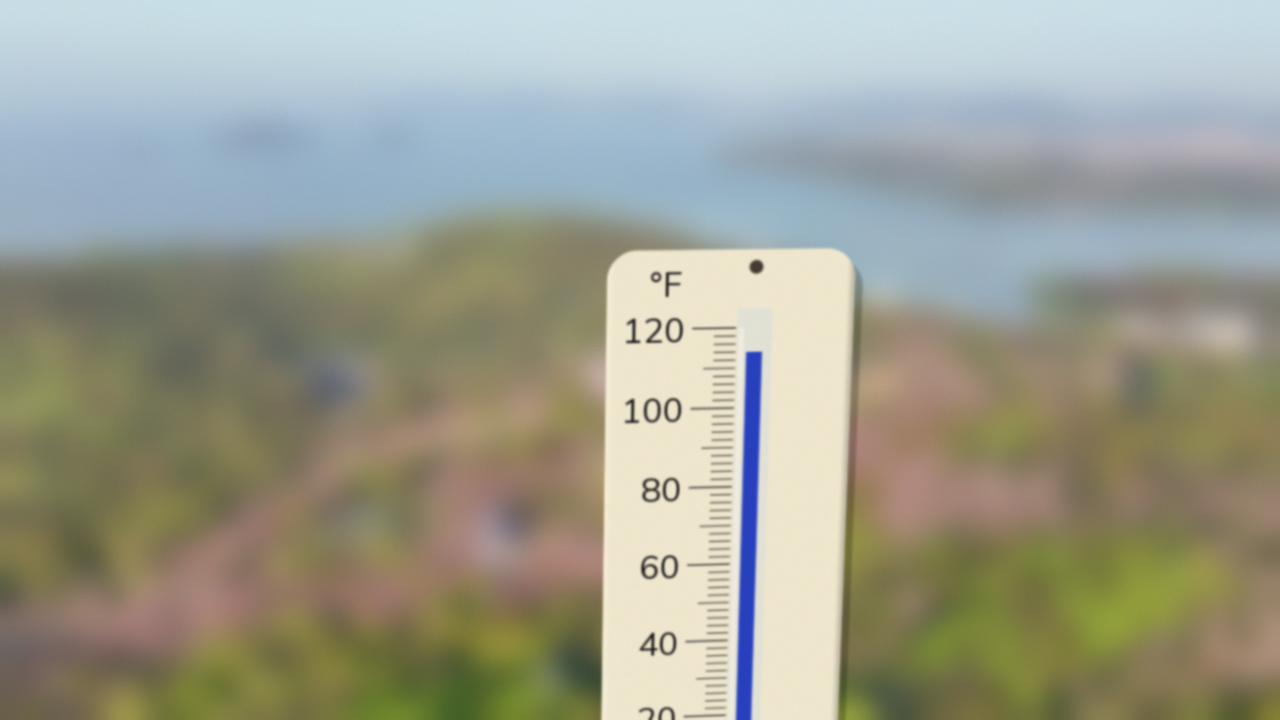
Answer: value=114 unit=°F
